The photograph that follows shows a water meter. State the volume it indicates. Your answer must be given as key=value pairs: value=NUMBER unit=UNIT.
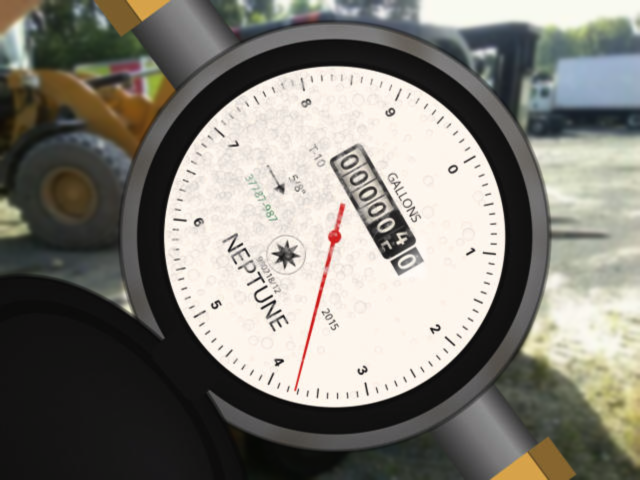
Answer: value=43.7 unit=gal
